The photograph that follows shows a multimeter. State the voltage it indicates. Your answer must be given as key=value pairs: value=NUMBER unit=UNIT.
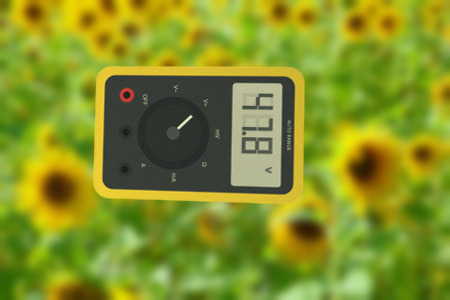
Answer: value=47.8 unit=V
